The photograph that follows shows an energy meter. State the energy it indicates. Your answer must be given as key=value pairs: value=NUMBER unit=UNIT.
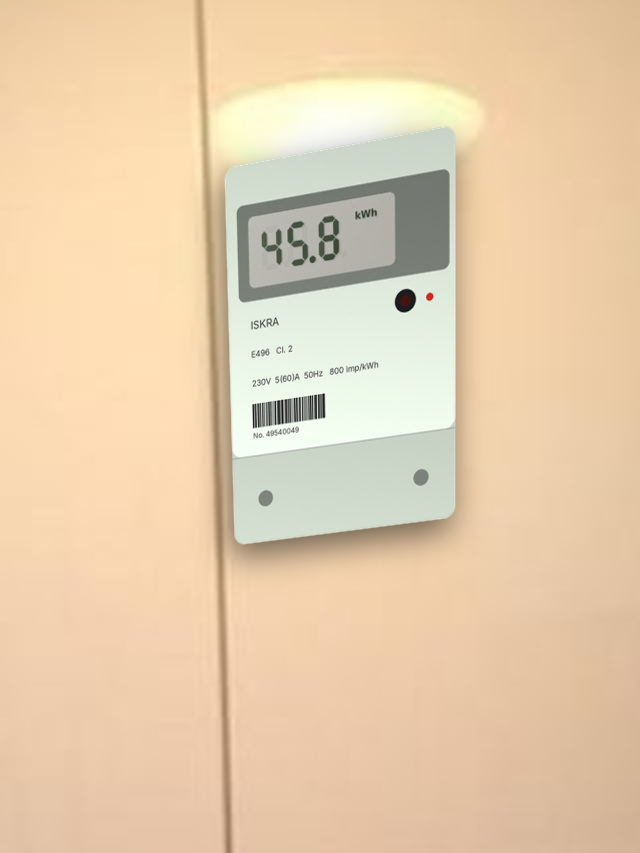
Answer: value=45.8 unit=kWh
